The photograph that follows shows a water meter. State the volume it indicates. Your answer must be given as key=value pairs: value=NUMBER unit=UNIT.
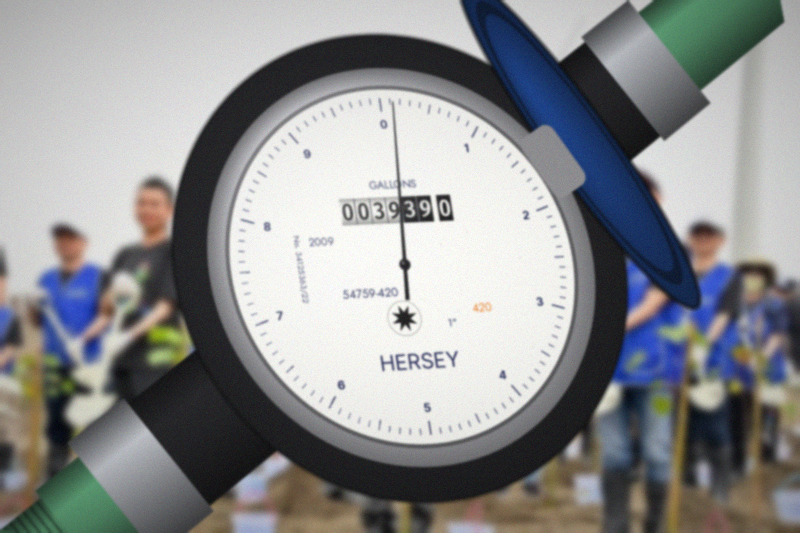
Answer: value=39390.1 unit=gal
